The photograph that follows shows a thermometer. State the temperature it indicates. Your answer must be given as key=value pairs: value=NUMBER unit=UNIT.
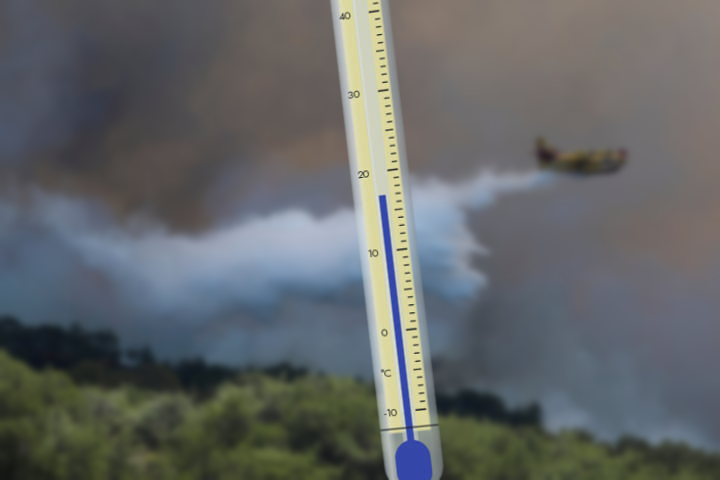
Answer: value=17 unit=°C
